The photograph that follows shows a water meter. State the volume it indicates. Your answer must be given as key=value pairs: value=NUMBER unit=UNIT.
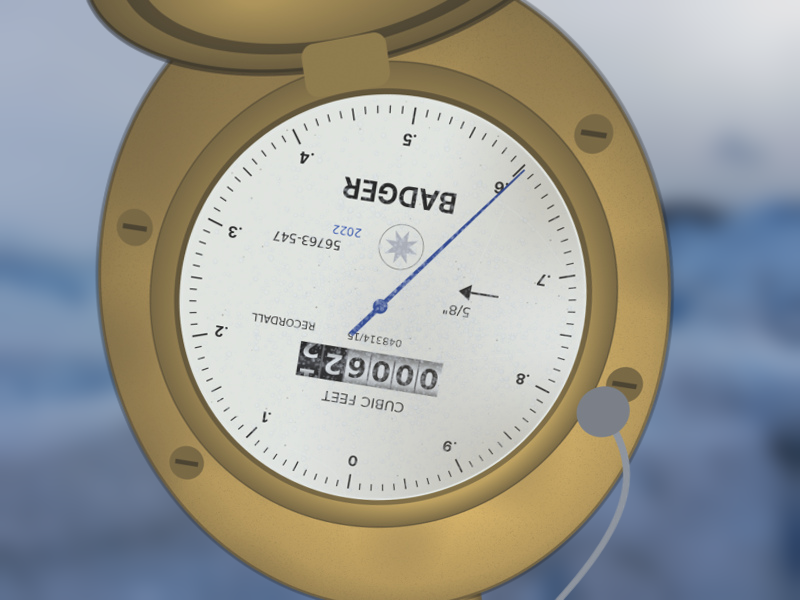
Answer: value=621.60 unit=ft³
